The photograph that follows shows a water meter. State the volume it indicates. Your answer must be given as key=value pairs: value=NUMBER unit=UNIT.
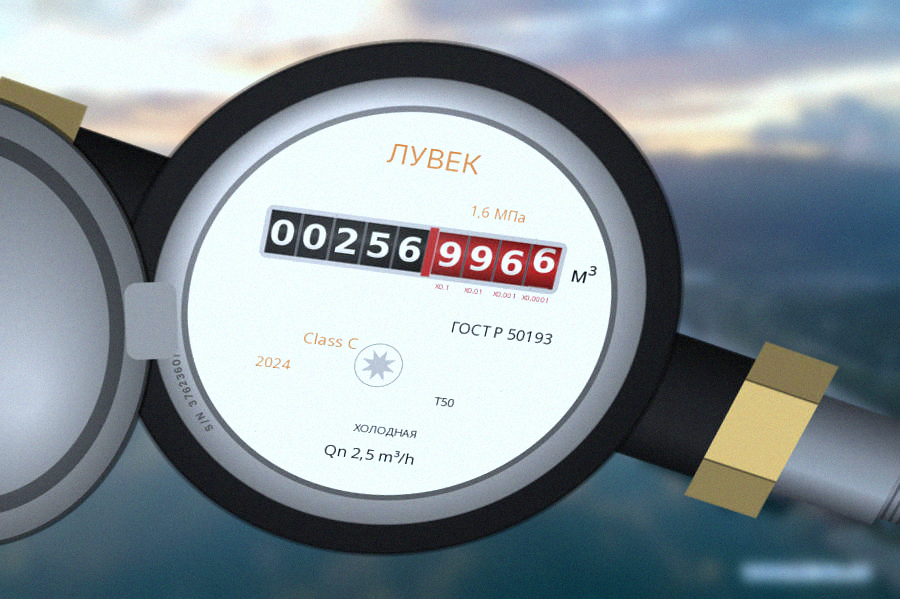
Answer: value=256.9966 unit=m³
